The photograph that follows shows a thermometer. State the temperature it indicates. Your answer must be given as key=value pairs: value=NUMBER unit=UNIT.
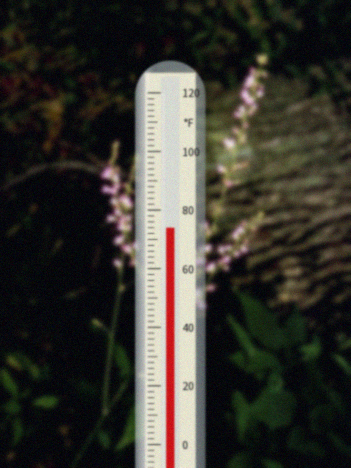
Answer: value=74 unit=°F
